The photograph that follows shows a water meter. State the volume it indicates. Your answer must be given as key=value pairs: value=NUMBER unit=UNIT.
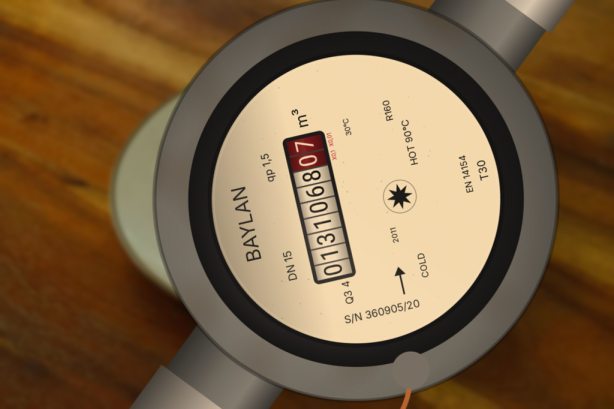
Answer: value=131068.07 unit=m³
